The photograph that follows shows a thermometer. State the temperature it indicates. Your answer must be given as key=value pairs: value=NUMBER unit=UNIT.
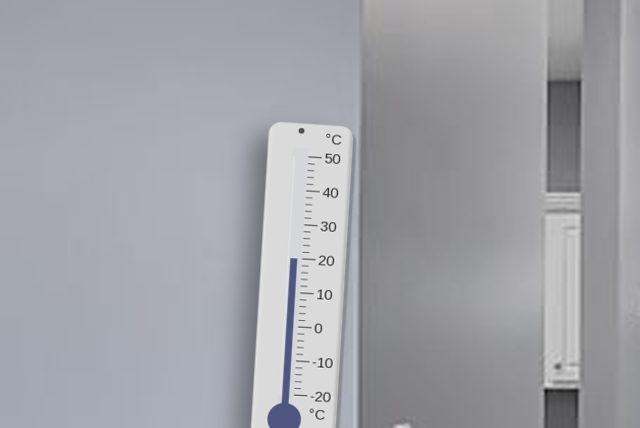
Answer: value=20 unit=°C
